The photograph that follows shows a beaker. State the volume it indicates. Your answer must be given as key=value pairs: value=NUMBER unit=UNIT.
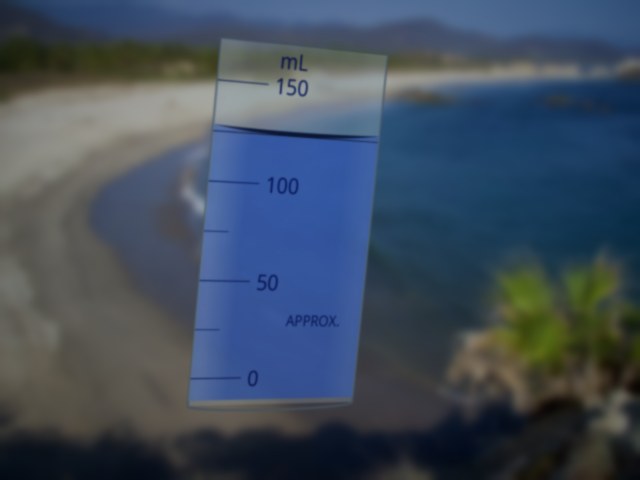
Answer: value=125 unit=mL
